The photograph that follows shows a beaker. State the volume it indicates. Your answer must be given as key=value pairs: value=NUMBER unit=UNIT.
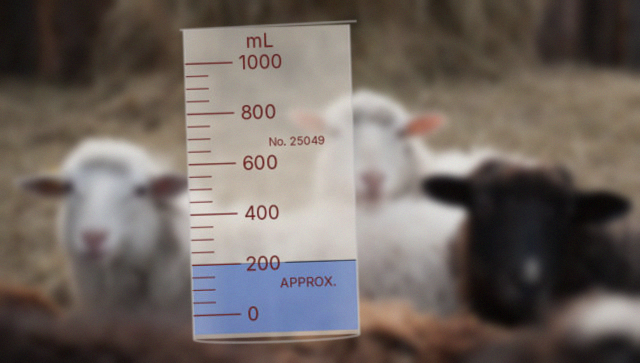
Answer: value=200 unit=mL
